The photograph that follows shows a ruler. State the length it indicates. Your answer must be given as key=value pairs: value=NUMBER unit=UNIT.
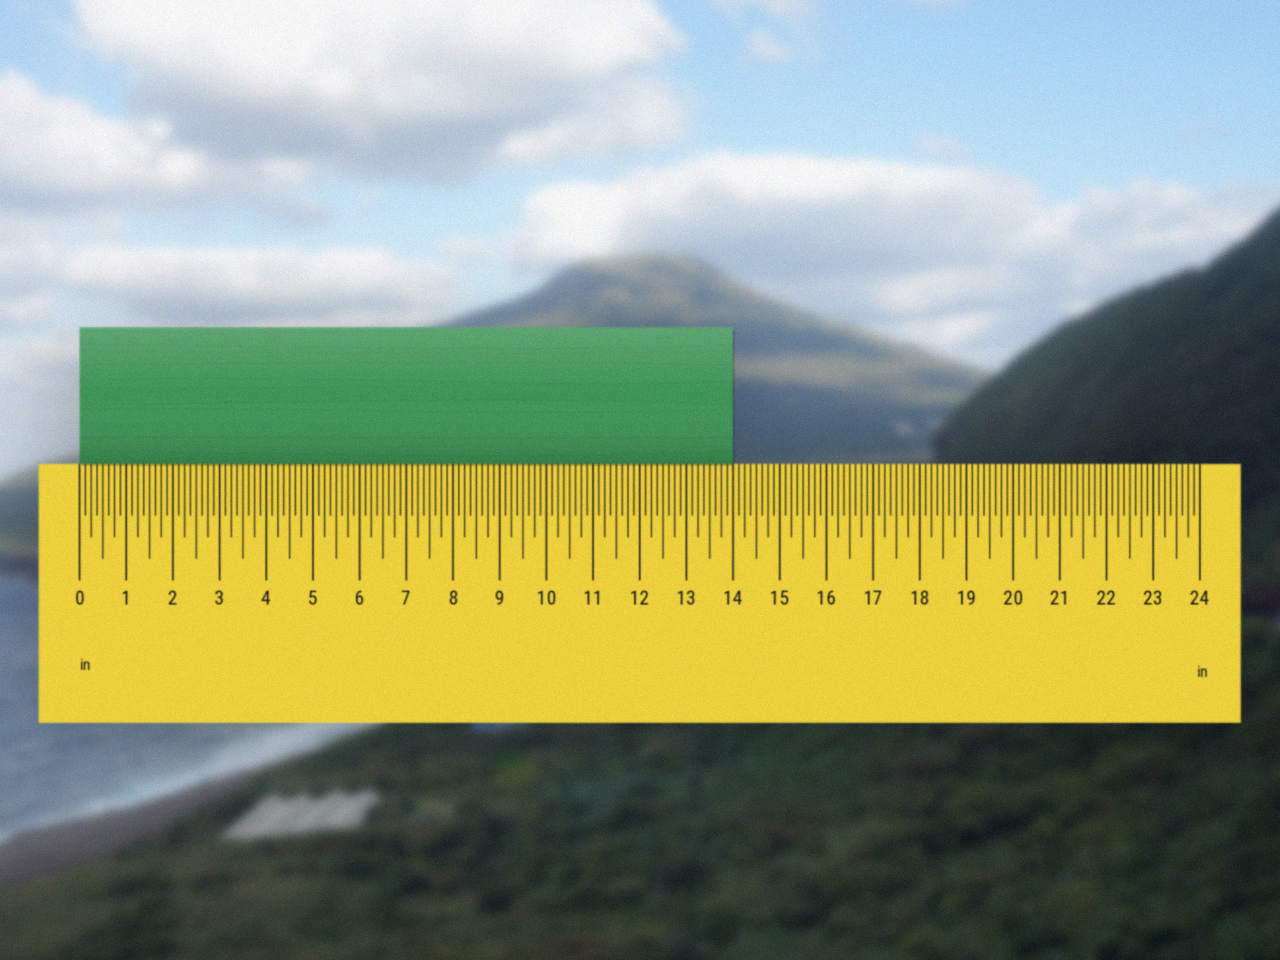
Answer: value=14 unit=in
